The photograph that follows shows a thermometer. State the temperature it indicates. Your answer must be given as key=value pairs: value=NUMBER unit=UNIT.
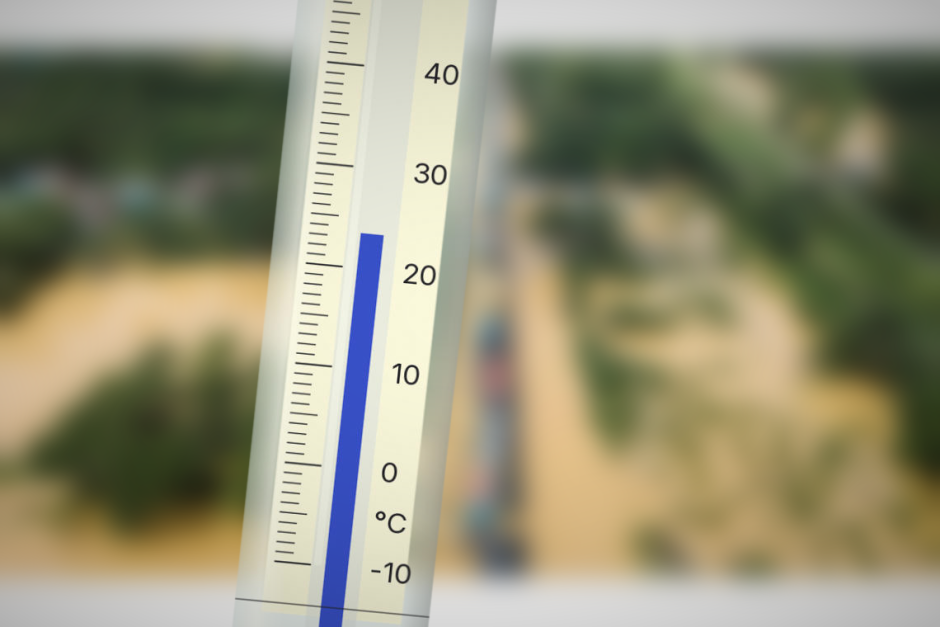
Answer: value=23.5 unit=°C
